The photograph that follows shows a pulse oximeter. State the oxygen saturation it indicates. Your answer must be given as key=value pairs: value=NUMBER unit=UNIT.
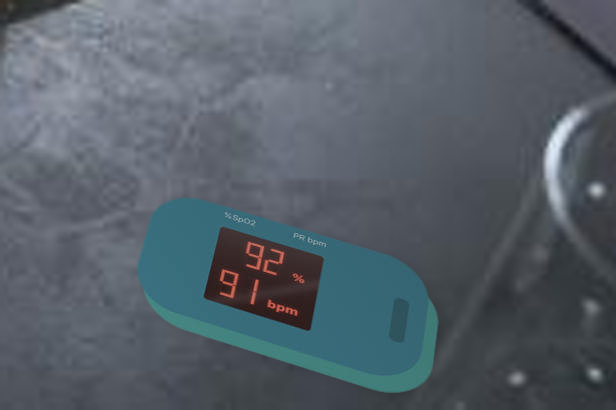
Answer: value=92 unit=%
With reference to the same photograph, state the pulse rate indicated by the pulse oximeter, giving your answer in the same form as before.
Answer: value=91 unit=bpm
